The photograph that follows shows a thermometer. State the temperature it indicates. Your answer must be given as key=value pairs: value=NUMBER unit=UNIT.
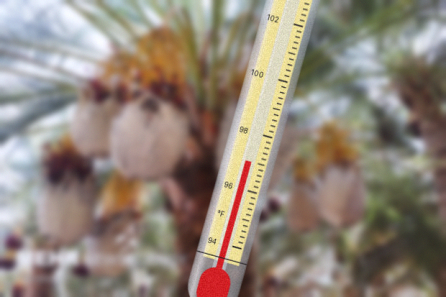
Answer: value=97 unit=°F
